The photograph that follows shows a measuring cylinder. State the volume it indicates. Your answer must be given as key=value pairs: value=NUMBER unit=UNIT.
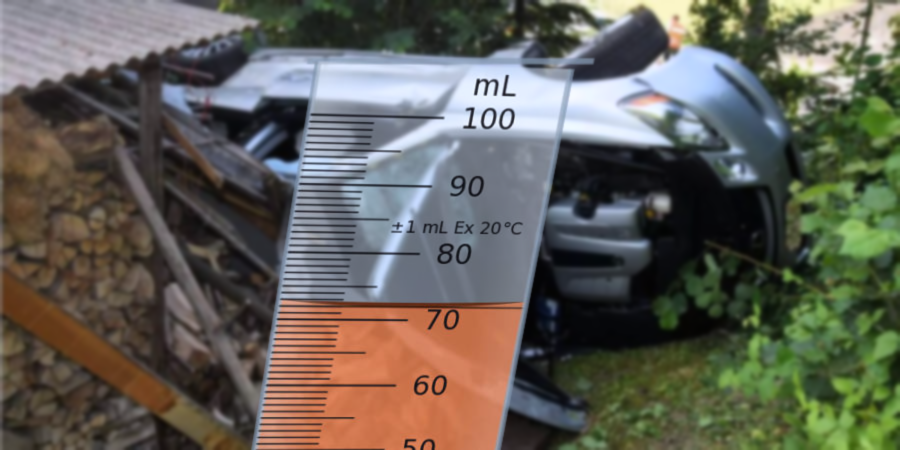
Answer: value=72 unit=mL
